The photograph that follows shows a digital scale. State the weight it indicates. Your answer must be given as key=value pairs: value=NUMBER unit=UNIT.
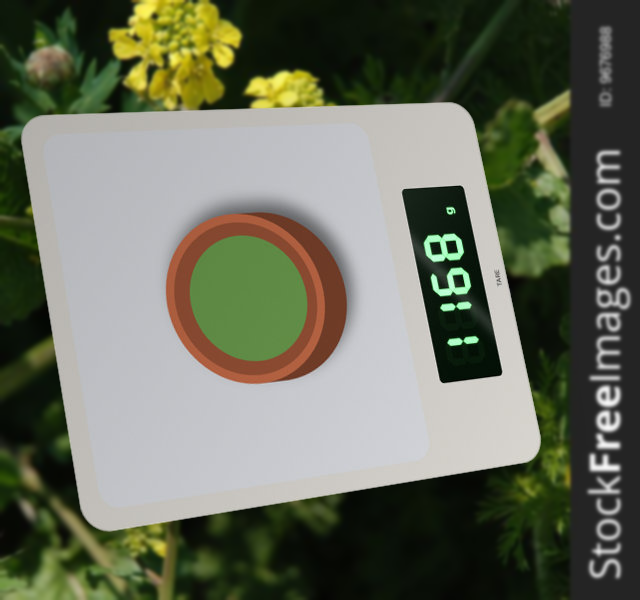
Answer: value=1168 unit=g
